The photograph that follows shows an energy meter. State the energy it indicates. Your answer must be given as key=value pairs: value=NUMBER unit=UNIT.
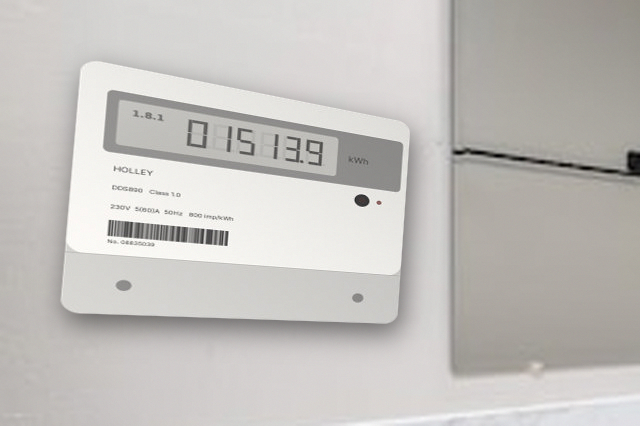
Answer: value=1513.9 unit=kWh
